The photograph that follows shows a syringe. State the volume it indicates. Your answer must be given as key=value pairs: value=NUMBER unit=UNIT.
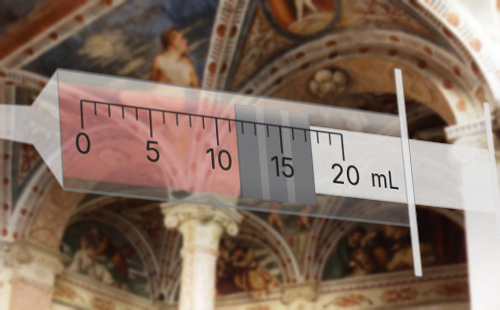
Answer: value=11.5 unit=mL
